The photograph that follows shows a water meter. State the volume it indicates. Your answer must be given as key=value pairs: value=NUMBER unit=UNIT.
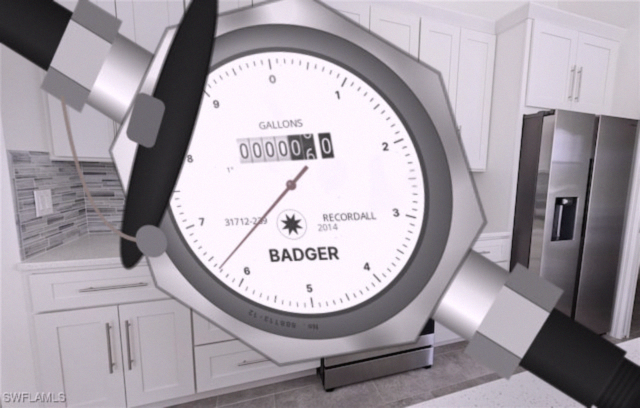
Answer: value=56.3 unit=gal
